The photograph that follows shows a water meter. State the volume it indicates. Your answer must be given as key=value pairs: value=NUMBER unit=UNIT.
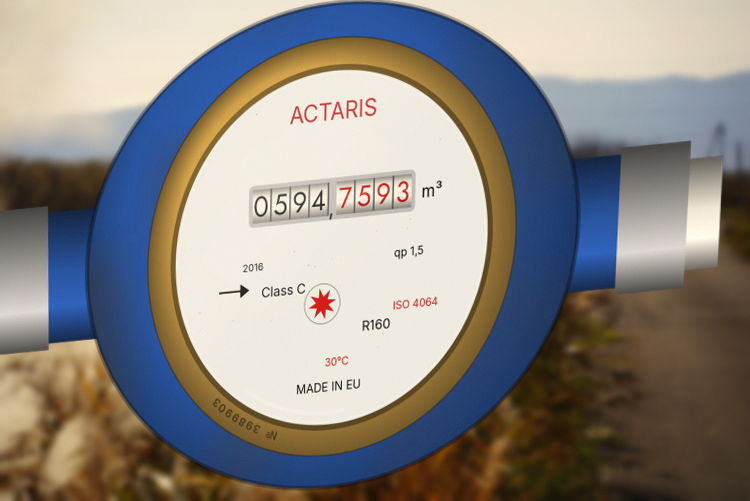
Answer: value=594.7593 unit=m³
